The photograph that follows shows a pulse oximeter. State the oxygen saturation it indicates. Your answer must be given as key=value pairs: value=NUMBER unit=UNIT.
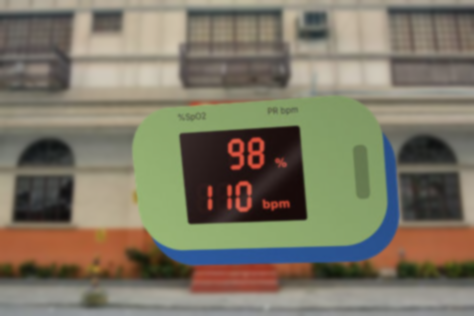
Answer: value=98 unit=%
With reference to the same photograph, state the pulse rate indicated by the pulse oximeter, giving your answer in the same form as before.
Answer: value=110 unit=bpm
